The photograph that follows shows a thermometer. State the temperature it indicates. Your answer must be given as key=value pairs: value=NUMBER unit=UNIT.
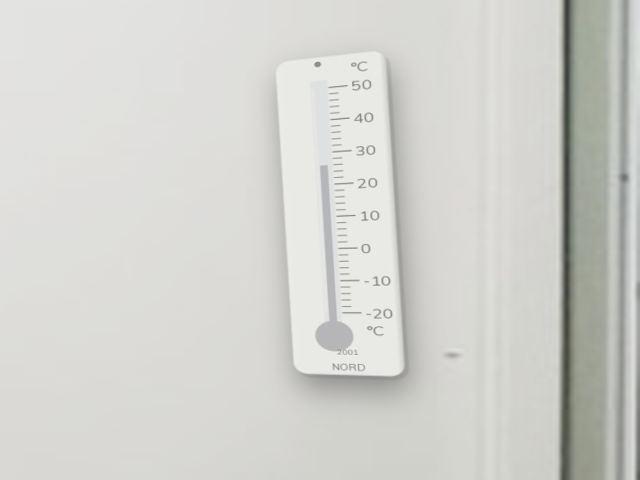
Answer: value=26 unit=°C
